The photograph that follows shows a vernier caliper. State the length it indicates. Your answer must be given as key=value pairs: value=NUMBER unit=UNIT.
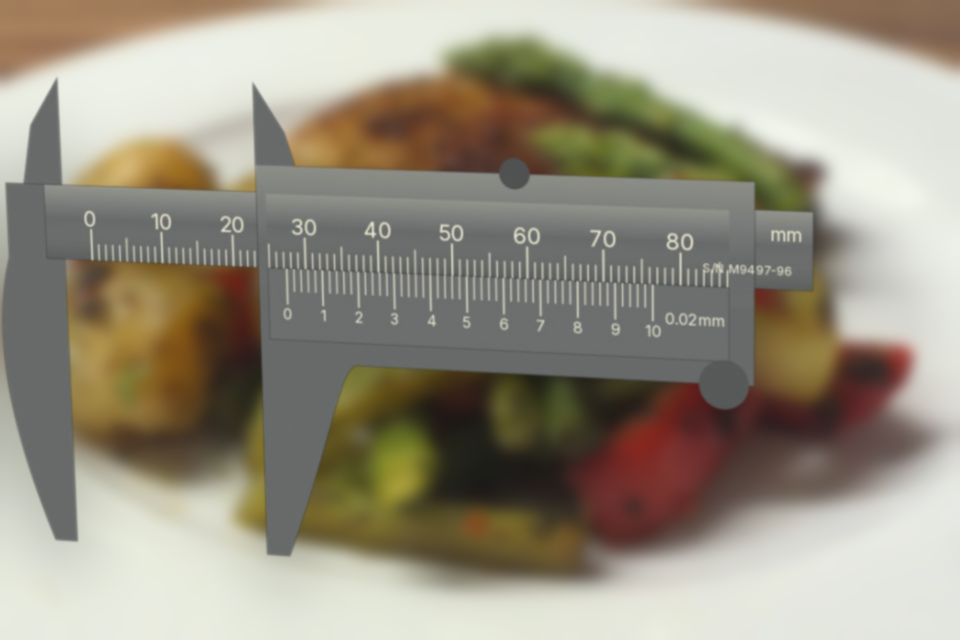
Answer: value=27.4 unit=mm
